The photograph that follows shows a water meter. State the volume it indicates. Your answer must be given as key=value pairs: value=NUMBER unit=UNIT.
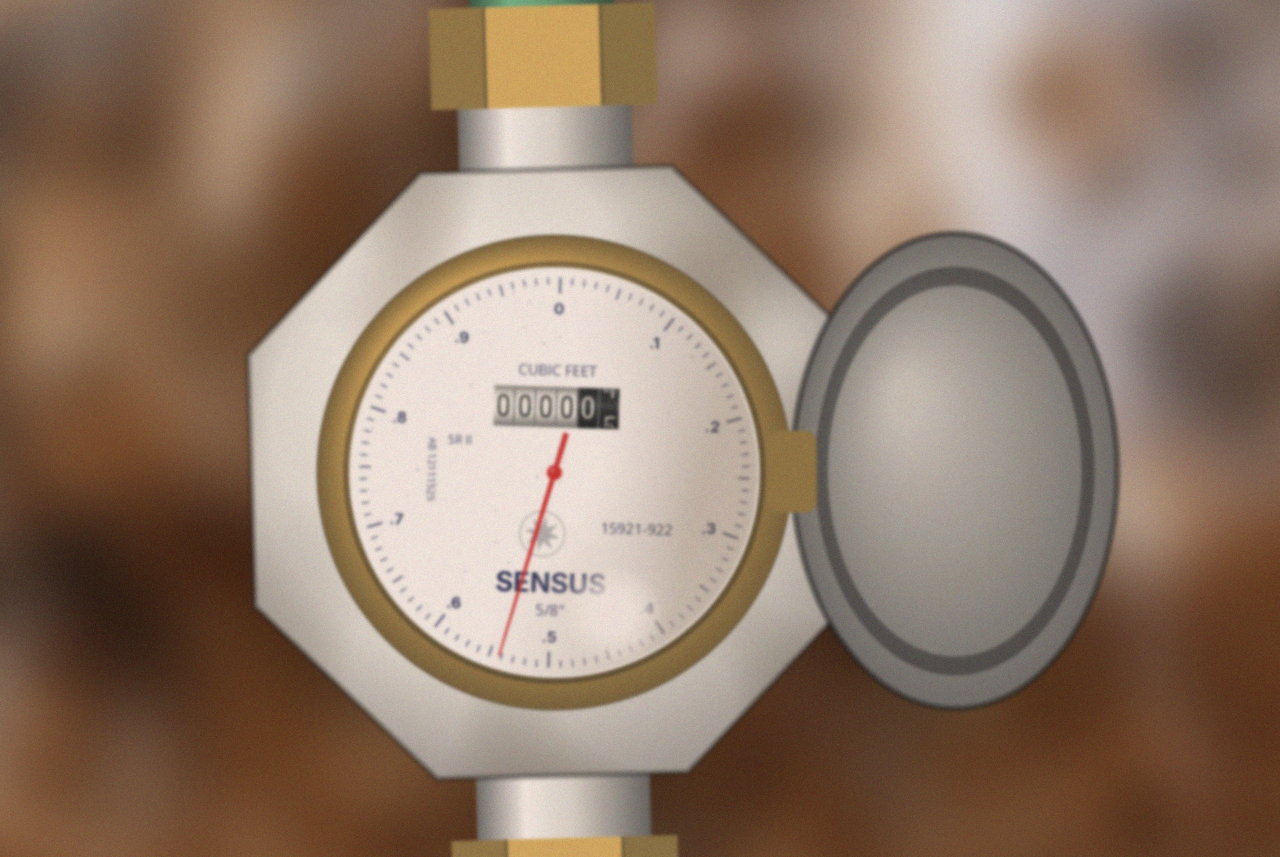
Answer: value=4.54 unit=ft³
